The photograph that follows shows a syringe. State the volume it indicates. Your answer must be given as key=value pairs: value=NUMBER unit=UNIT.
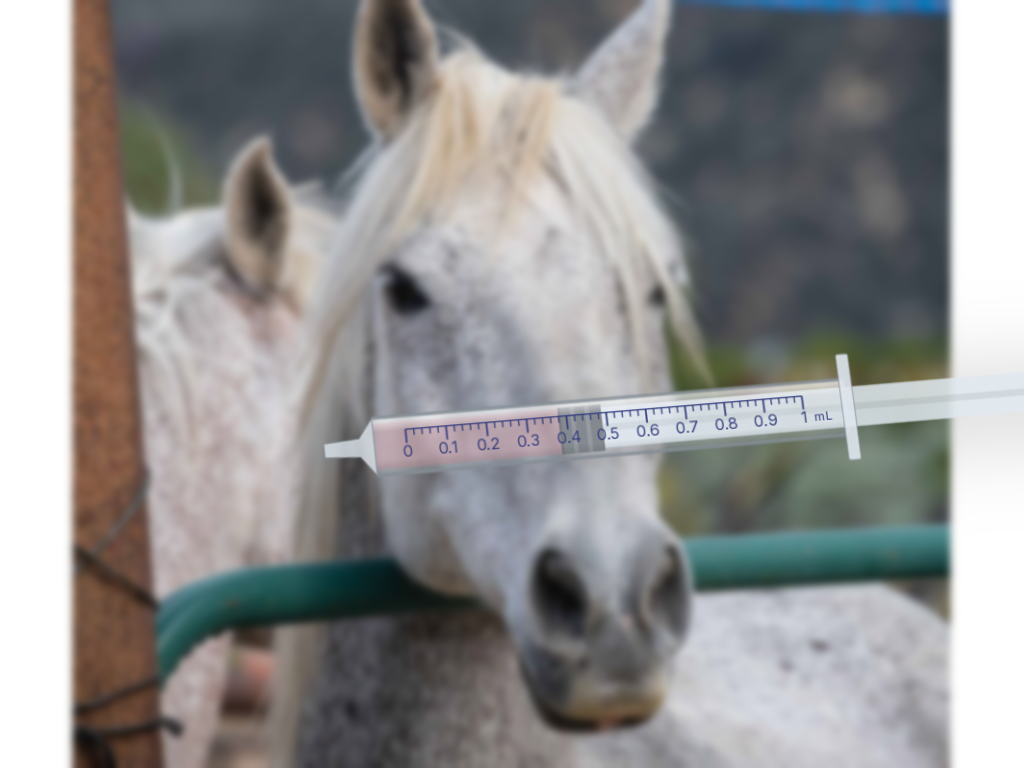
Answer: value=0.38 unit=mL
